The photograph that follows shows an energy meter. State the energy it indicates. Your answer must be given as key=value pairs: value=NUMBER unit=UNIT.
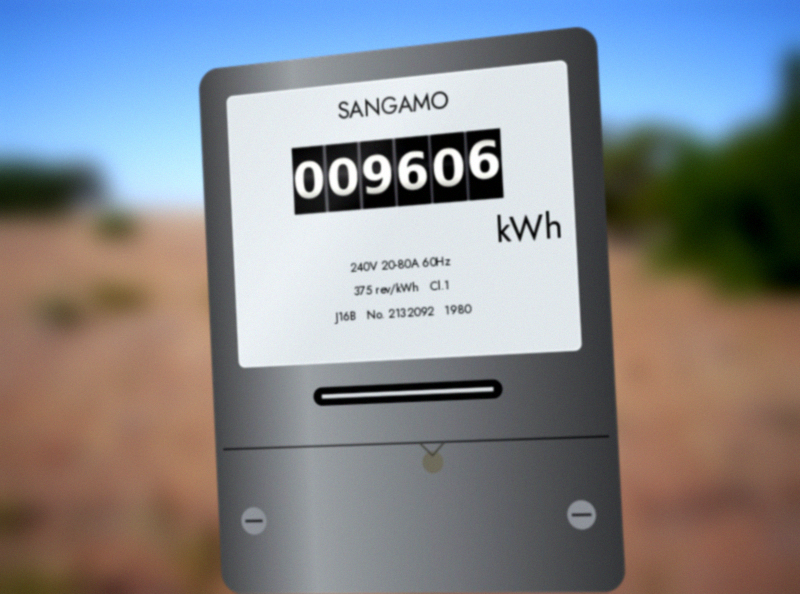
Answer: value=9606 unit=kWh
